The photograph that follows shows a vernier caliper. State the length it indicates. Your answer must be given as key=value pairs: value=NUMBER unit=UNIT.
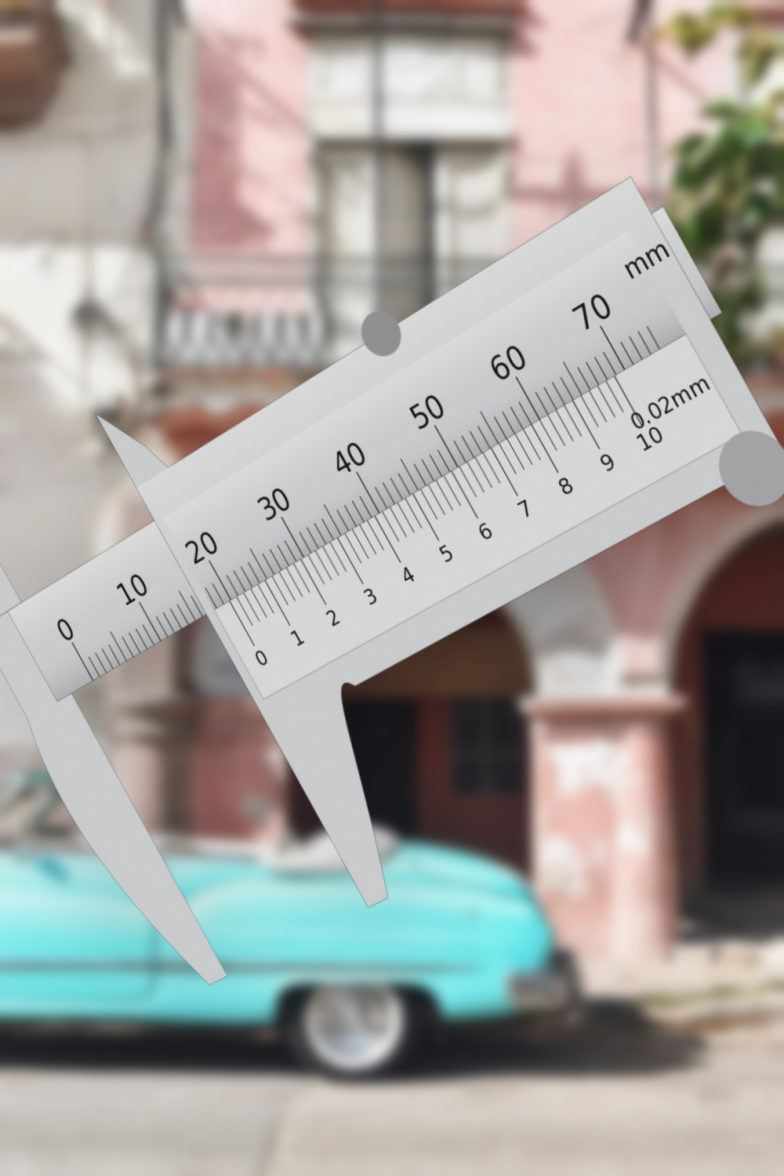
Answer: value=19.8 unit=mm
